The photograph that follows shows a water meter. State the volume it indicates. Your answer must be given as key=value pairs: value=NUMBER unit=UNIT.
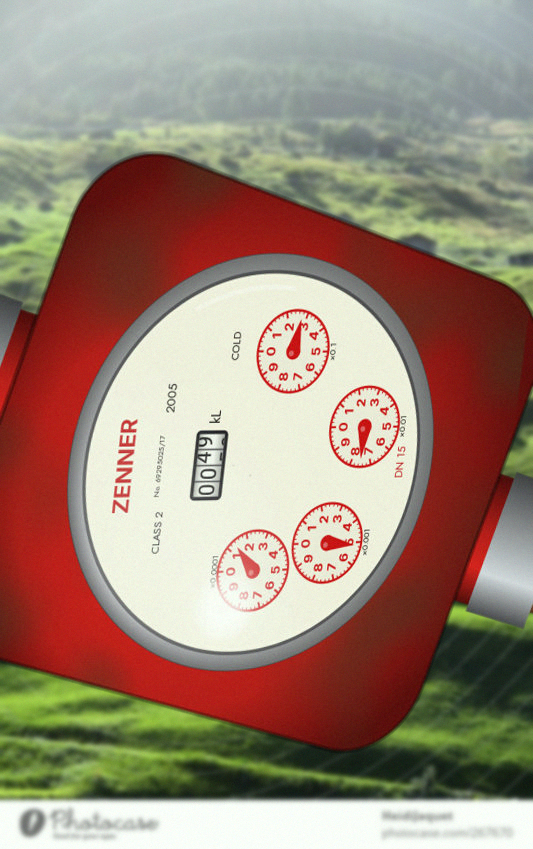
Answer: value=49.2751 unit=kL
